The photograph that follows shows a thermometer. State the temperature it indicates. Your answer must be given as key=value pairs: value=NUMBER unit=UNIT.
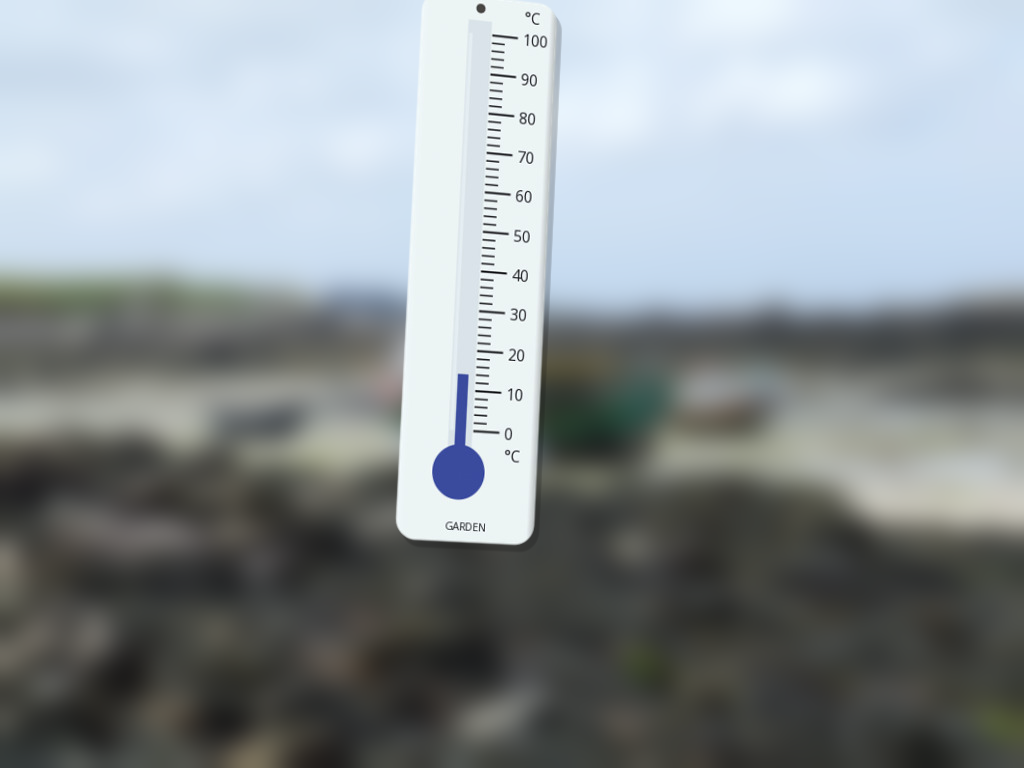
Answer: value=14 unit=°C
